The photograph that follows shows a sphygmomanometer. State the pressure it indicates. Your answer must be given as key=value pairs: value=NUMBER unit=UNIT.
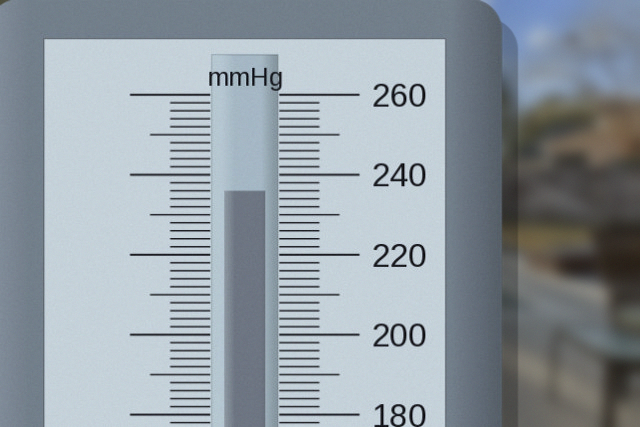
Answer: value=236 unit=mmHg
